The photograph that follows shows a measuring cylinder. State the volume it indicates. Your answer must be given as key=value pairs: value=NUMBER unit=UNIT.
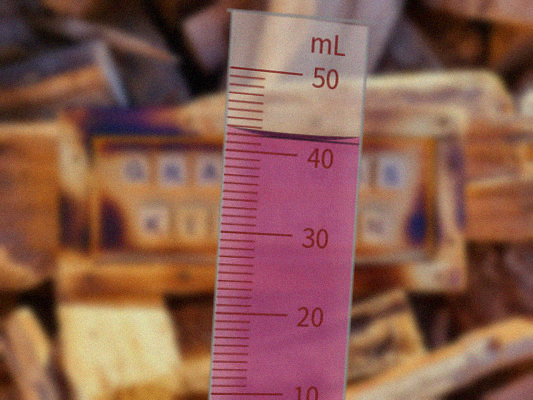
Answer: value=42 unit=mL
